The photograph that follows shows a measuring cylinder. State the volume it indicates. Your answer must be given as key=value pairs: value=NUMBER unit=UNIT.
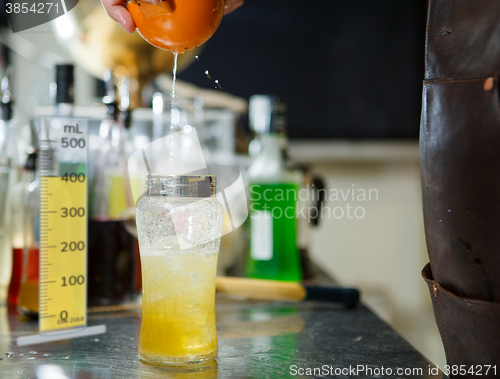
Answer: value=400 unit=mL
